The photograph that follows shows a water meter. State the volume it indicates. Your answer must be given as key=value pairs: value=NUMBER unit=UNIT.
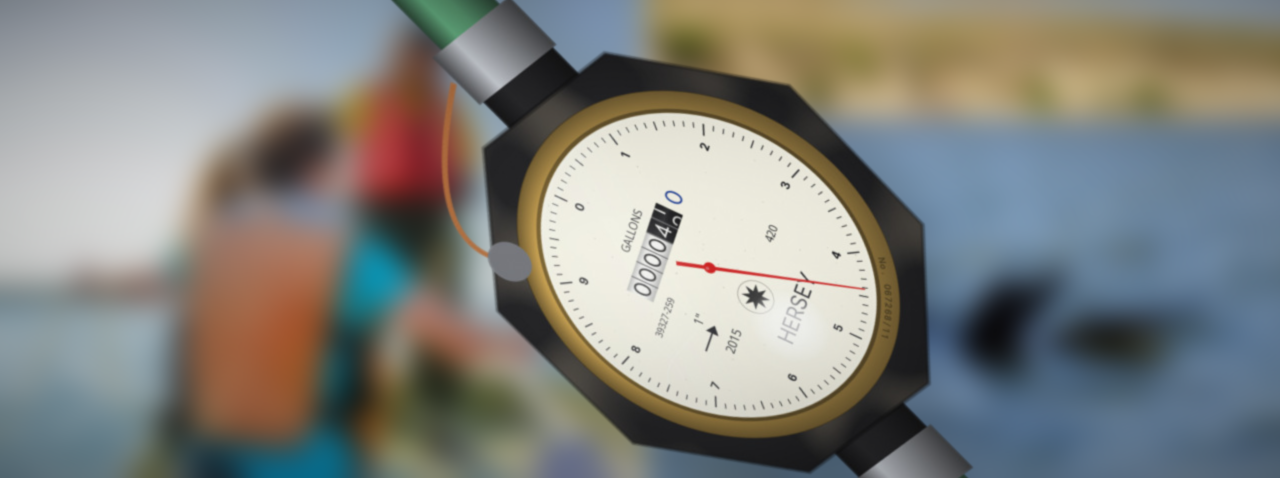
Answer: value=414.4 unit=gal
